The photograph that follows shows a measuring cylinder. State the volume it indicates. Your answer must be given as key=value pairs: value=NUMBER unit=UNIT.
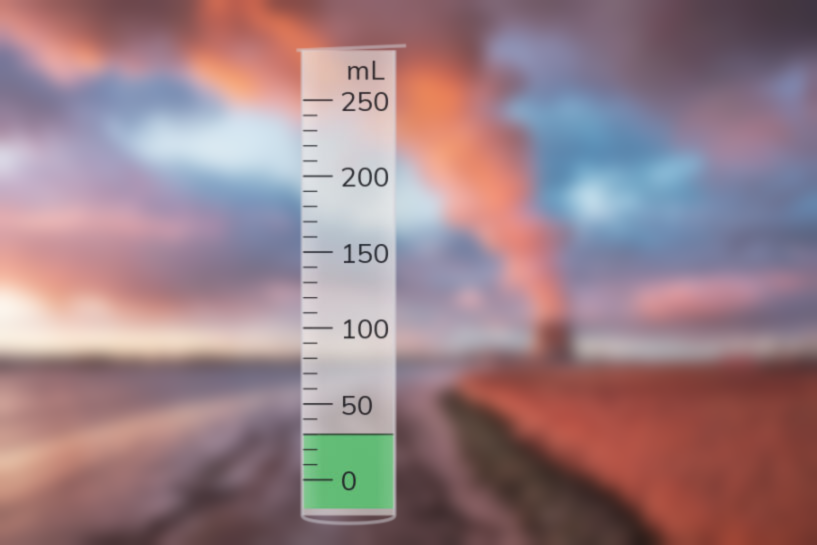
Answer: value=30 unit=mL
